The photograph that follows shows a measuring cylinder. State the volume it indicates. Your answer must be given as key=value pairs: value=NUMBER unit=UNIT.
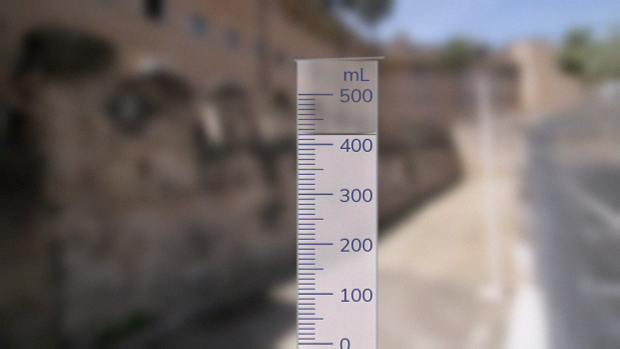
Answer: value=420 unit=mL
